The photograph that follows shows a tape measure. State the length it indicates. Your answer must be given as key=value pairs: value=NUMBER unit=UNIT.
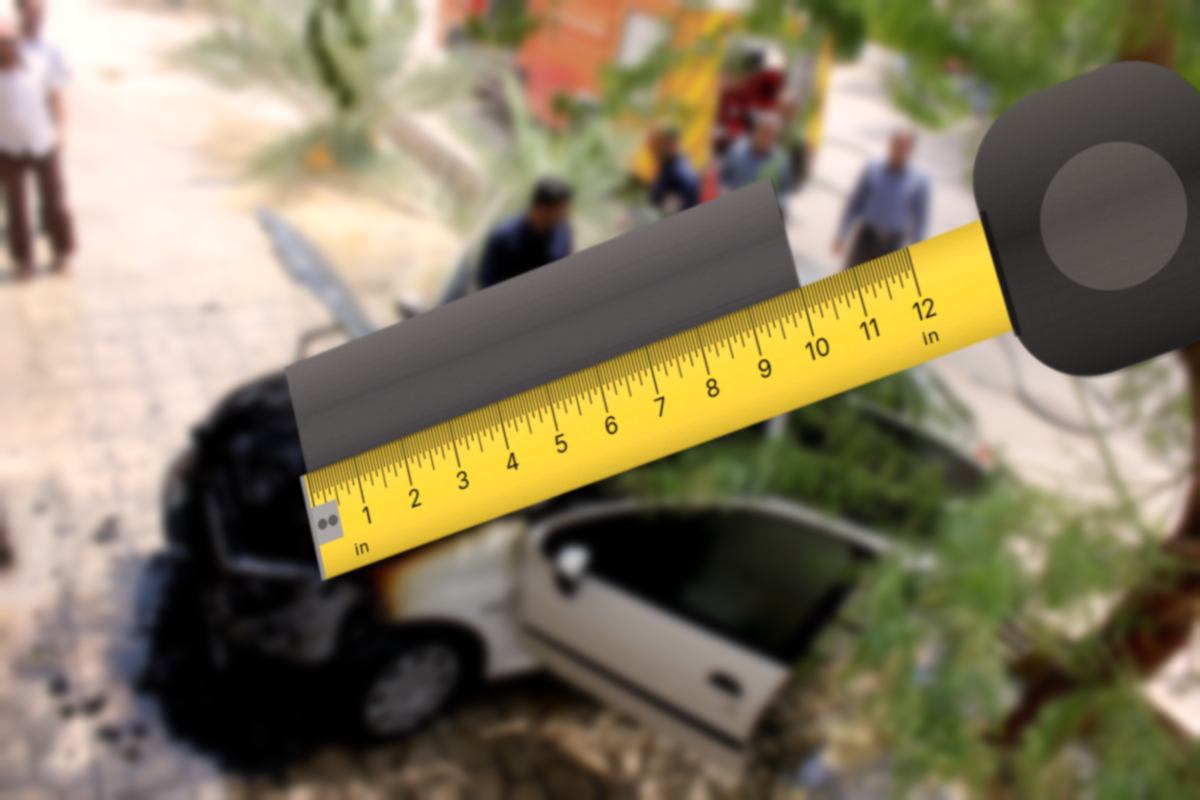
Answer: value=10 unit=in
